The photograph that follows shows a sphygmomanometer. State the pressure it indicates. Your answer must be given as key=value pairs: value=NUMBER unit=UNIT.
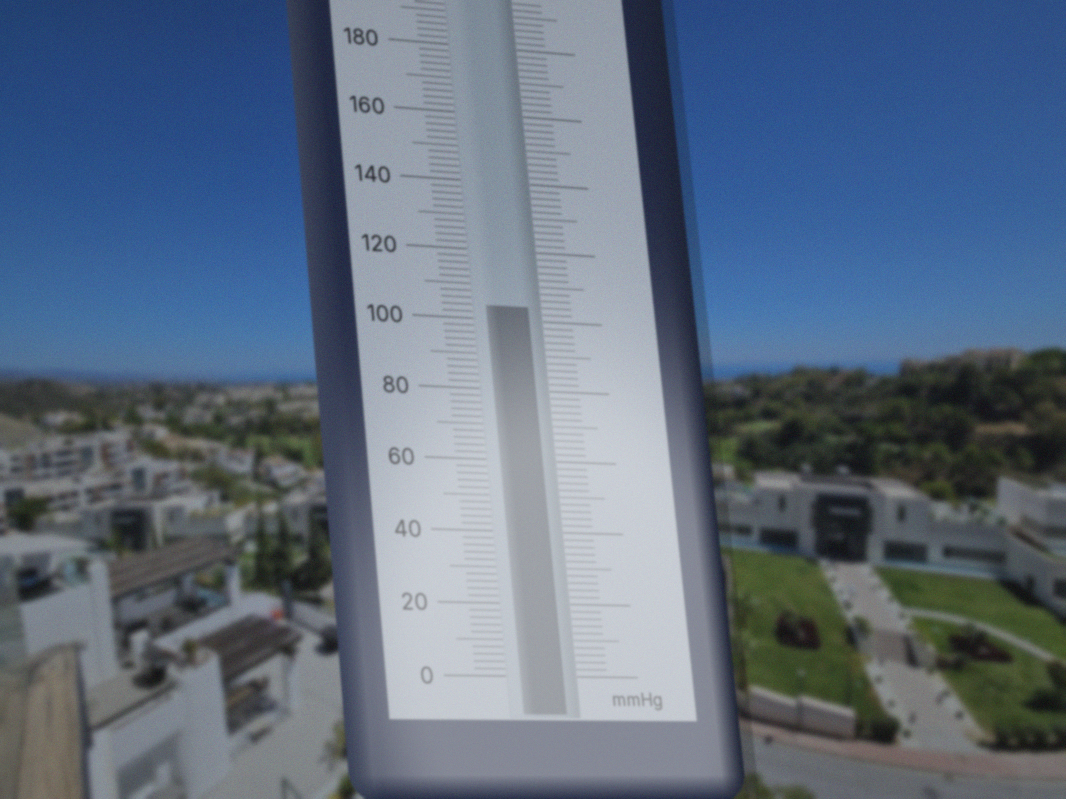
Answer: value=104 unit=mmHg
